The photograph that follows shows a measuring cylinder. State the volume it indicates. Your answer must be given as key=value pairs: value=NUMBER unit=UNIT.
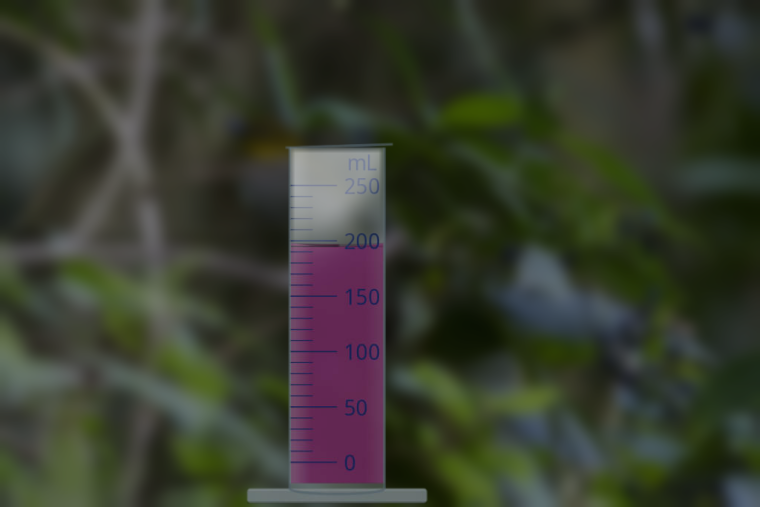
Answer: value=195 unit=mL
